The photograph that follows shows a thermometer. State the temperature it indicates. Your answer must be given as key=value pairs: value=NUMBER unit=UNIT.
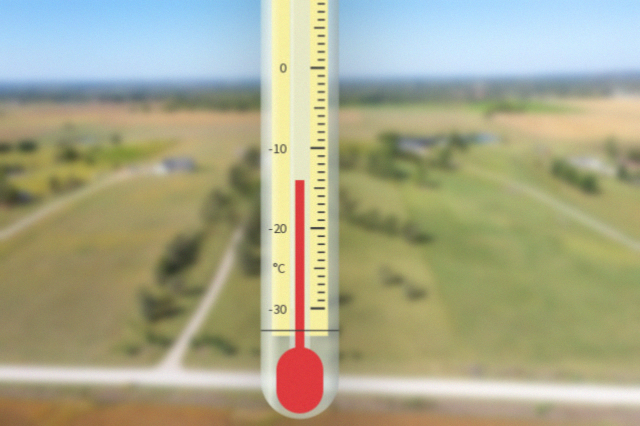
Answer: value=-14 unit=°C
